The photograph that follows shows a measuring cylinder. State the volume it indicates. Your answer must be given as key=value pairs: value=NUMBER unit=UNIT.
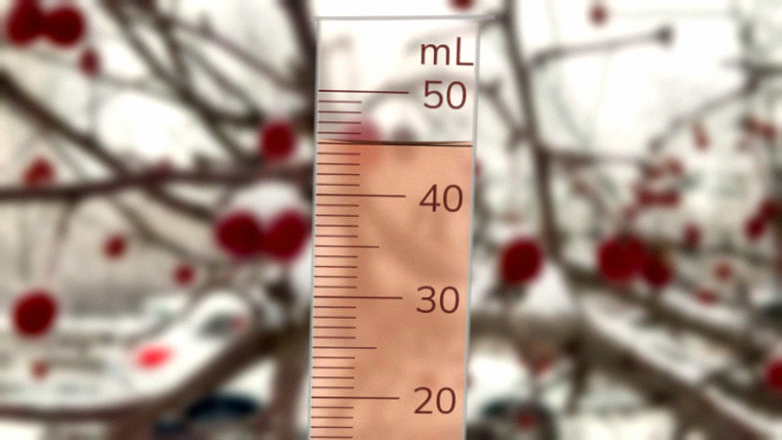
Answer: value=45 unit=mL
